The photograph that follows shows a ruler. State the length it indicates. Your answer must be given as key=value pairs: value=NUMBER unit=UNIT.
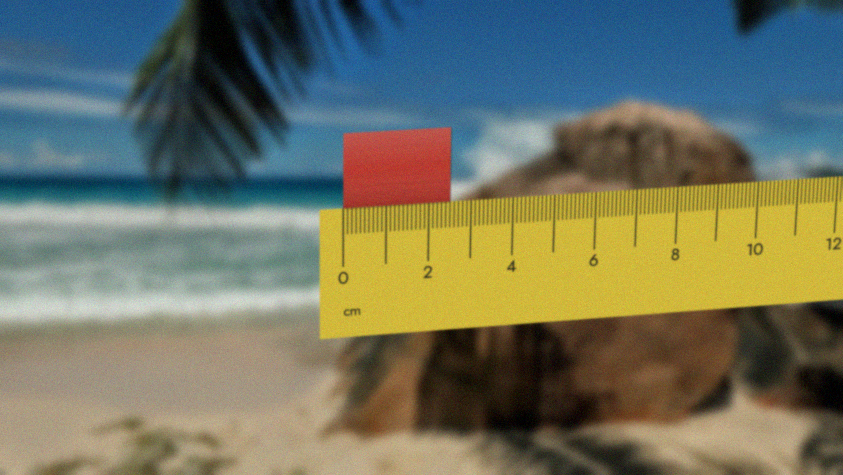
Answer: value=2.5 unit=cm
